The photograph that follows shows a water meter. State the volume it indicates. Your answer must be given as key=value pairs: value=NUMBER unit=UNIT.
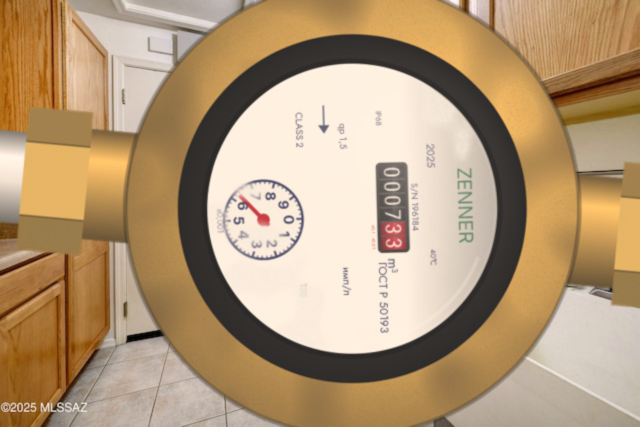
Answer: value=7.336 unit=m³
